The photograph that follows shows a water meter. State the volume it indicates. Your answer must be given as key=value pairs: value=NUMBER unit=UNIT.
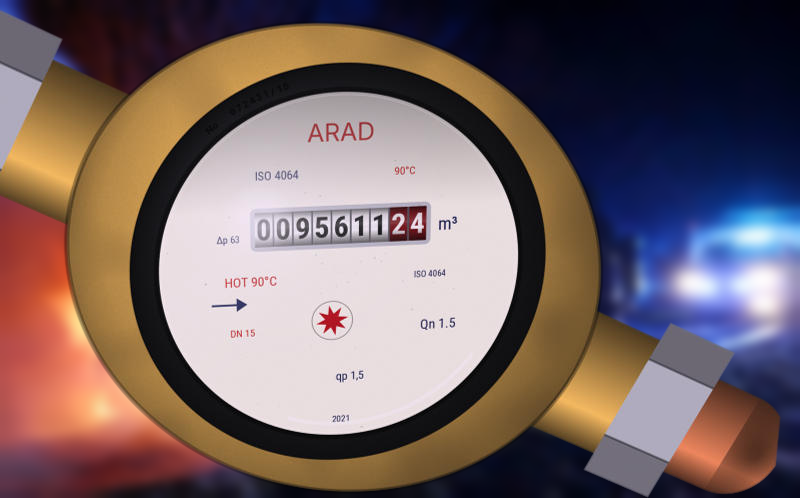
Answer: value=95611.24 unit=m³
